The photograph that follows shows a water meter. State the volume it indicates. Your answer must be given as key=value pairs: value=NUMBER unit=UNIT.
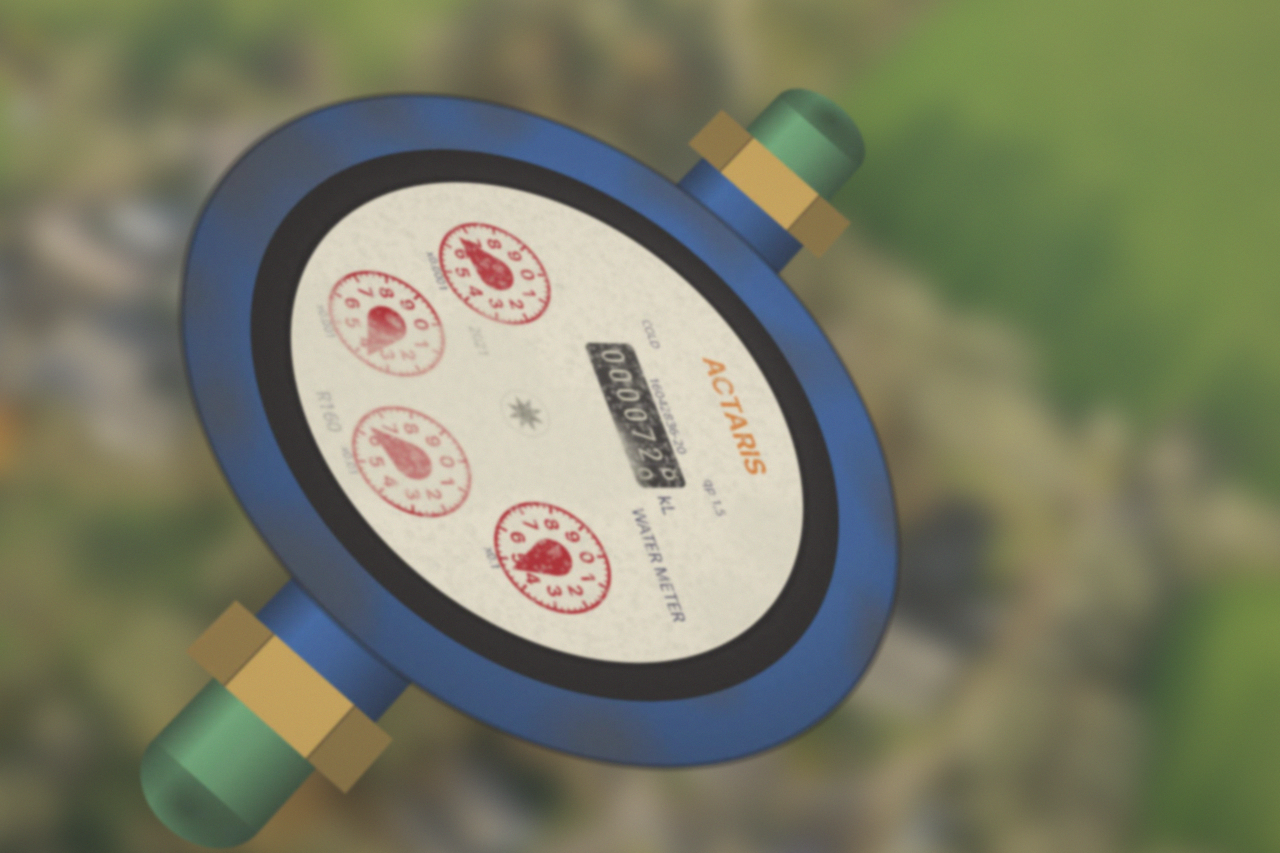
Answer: value=728.4636 unit=kL
